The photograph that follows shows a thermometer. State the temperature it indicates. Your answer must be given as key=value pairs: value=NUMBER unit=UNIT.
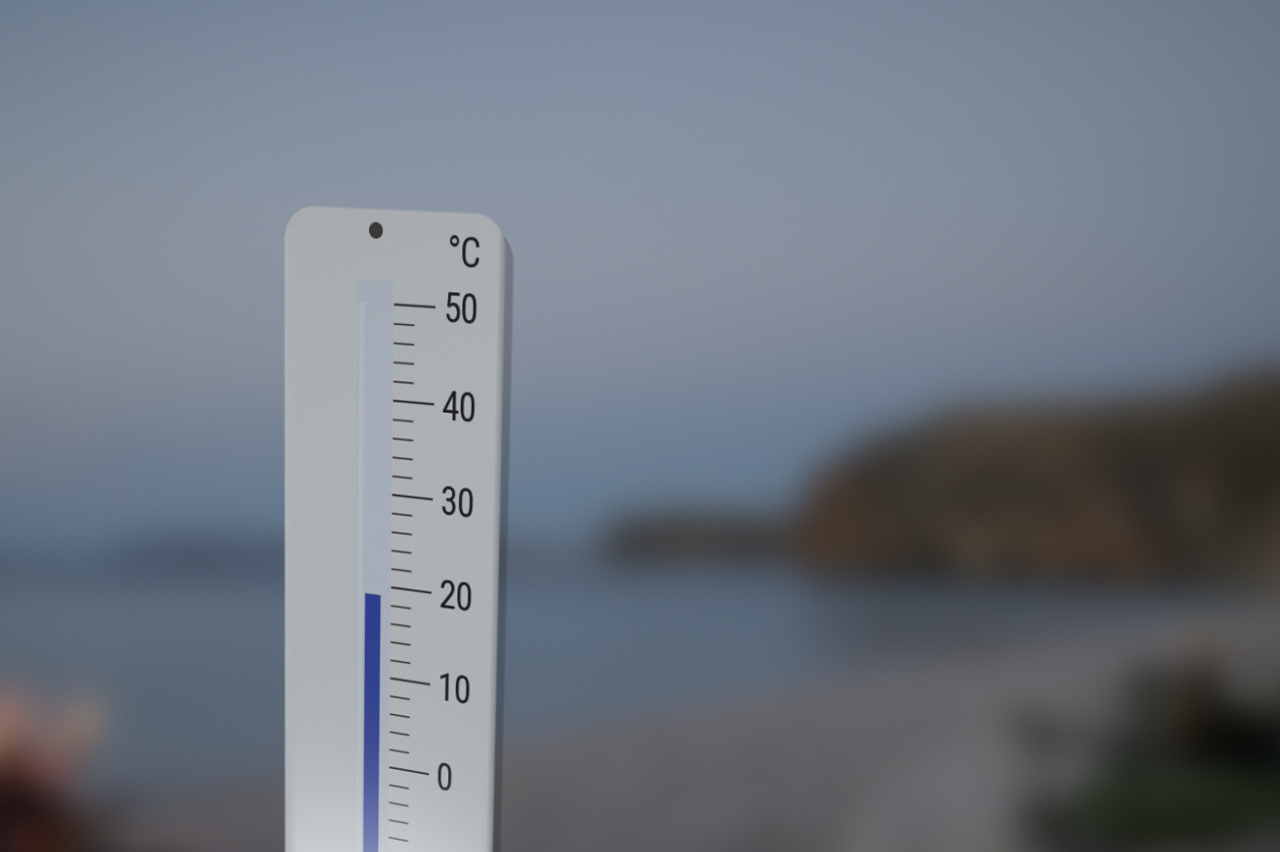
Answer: value=19 unit=°C
